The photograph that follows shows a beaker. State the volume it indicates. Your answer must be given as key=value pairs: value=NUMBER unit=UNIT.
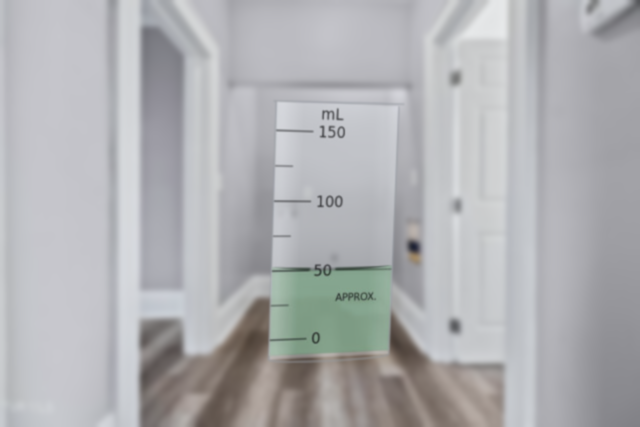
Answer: value=50 unit=mL
